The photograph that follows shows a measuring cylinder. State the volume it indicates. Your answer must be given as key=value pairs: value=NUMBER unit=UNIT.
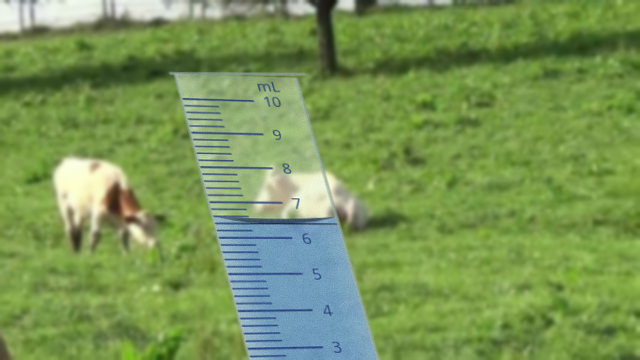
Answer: value=6.4 unit=mL
